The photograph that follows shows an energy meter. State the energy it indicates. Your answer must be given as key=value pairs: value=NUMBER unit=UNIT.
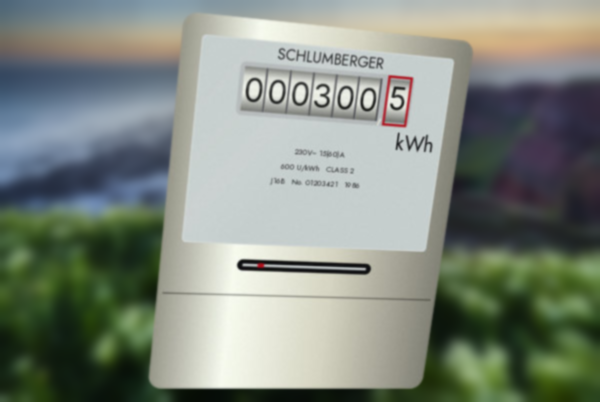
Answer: value=300.5 unit=kWh
